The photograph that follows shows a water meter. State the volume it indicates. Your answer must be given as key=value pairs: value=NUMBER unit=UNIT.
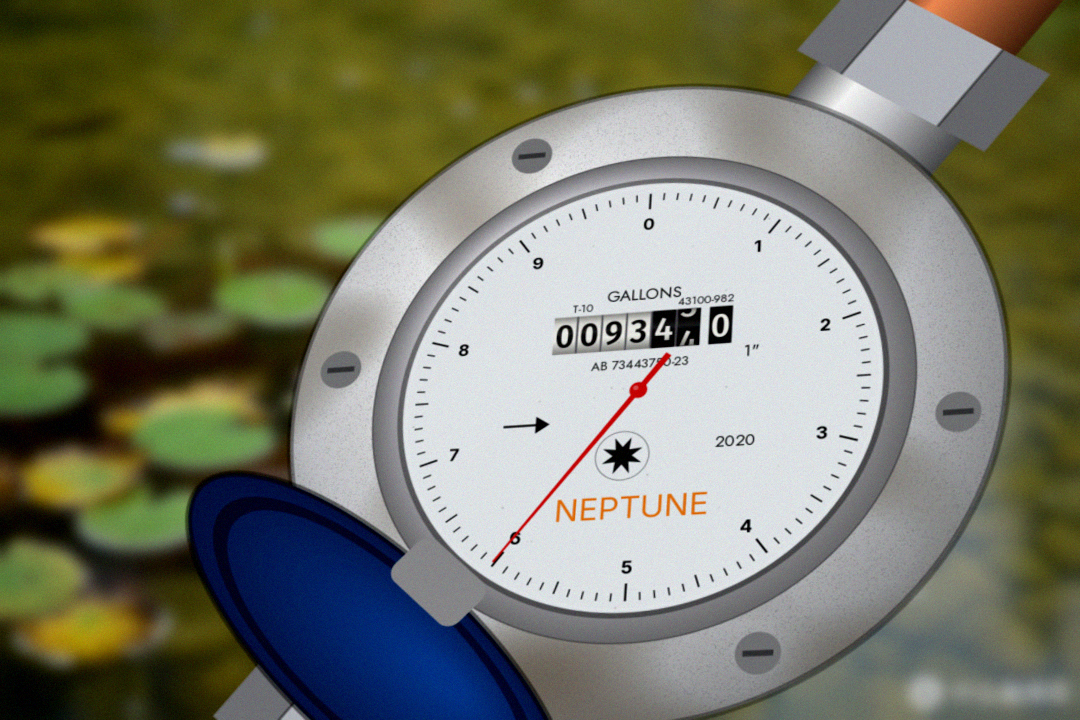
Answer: value=93436.0 unit=gal
